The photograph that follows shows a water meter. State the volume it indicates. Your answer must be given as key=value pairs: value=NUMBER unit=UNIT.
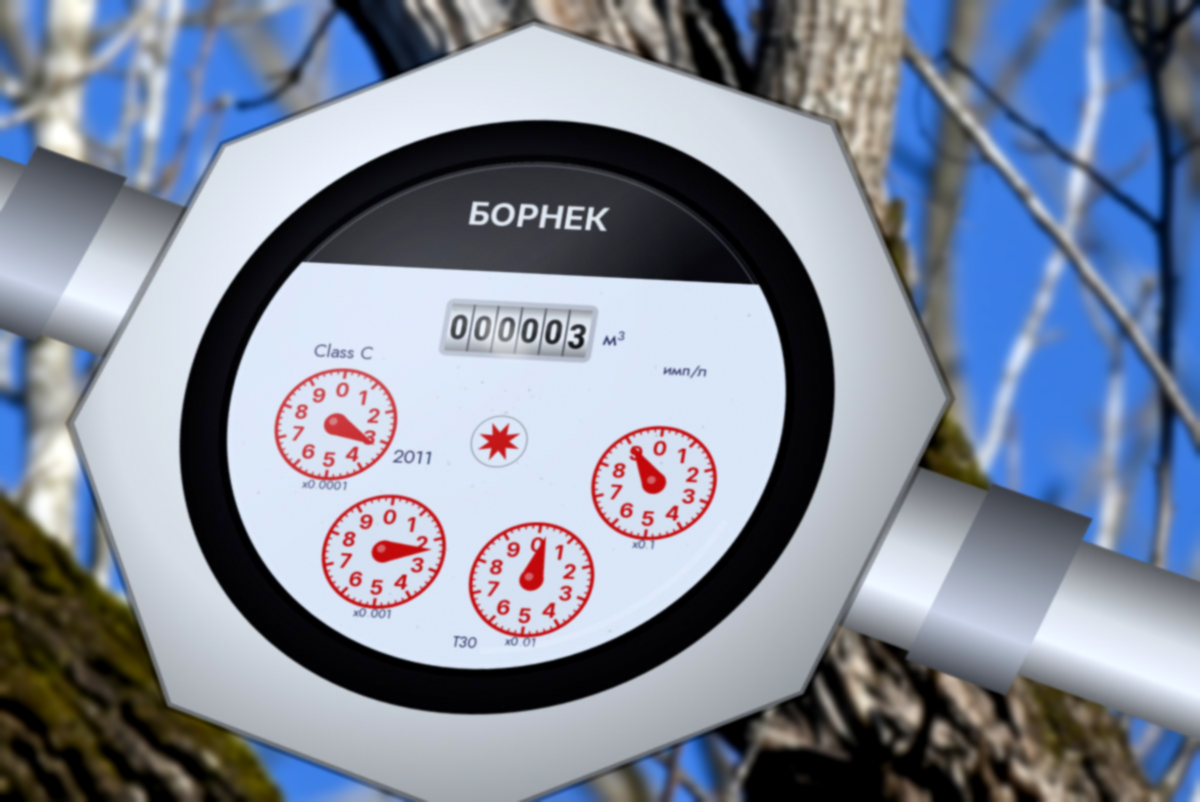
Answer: value=2.9023 unit=m³
